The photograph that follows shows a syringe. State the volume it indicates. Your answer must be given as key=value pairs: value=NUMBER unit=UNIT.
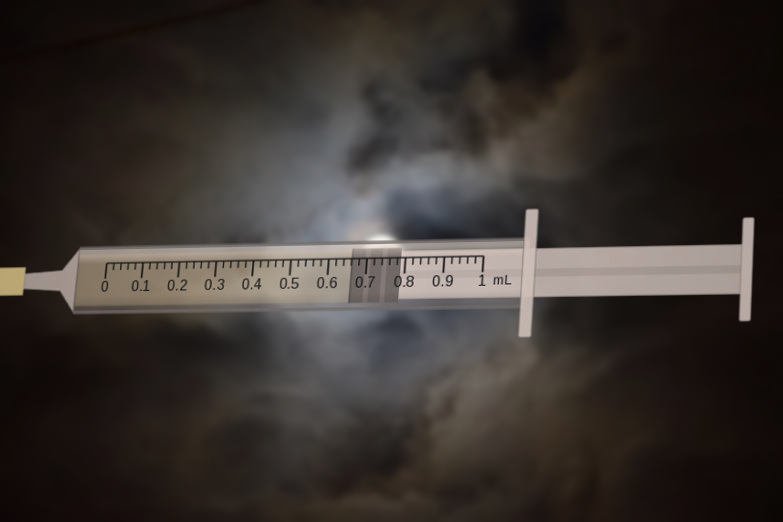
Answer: value=0.66 unit=mL
